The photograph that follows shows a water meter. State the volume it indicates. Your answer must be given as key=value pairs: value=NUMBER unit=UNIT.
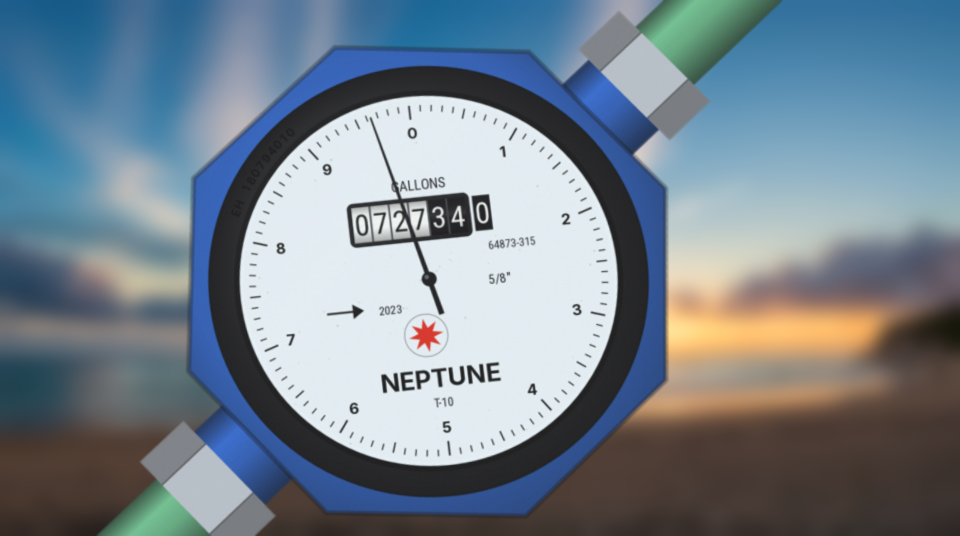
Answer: value=727339.6 unit=gal
